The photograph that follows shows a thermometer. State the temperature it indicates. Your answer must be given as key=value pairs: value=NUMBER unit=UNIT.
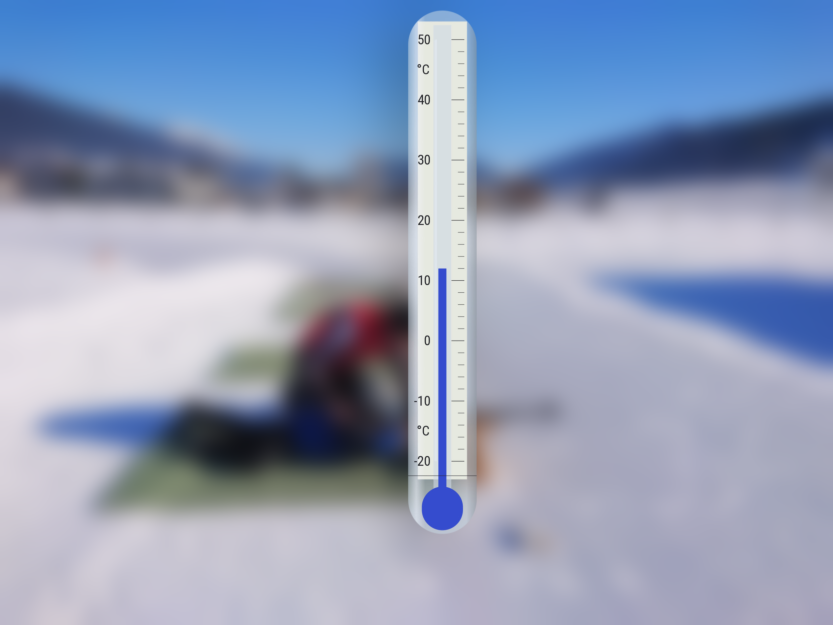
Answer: value=12 unit=°C
